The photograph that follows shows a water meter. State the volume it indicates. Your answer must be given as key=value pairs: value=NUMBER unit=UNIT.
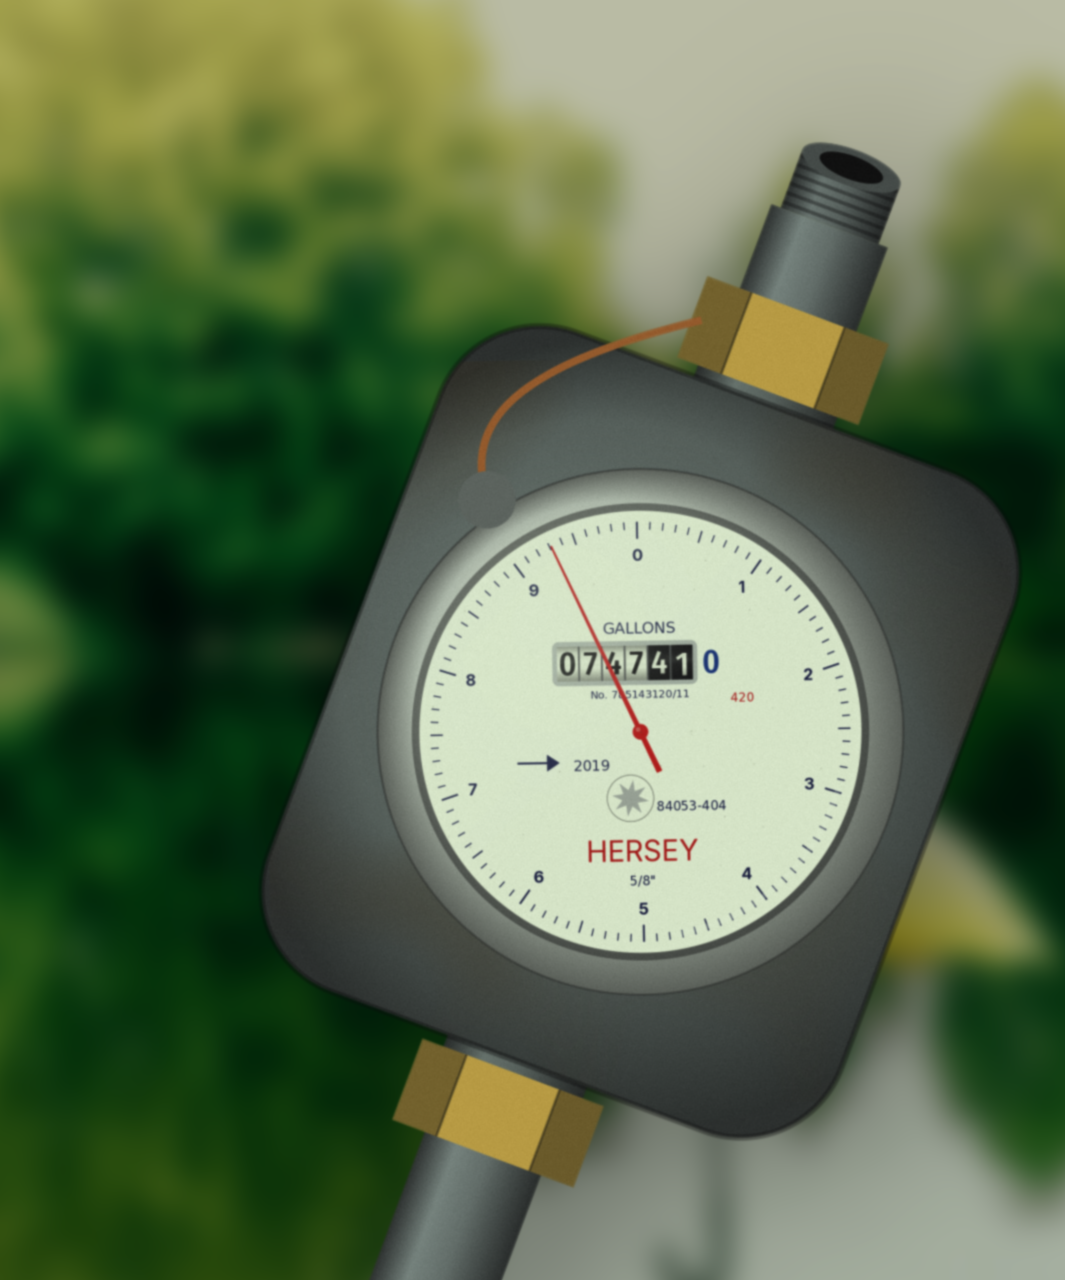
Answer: value=747409.3 unit=gal
